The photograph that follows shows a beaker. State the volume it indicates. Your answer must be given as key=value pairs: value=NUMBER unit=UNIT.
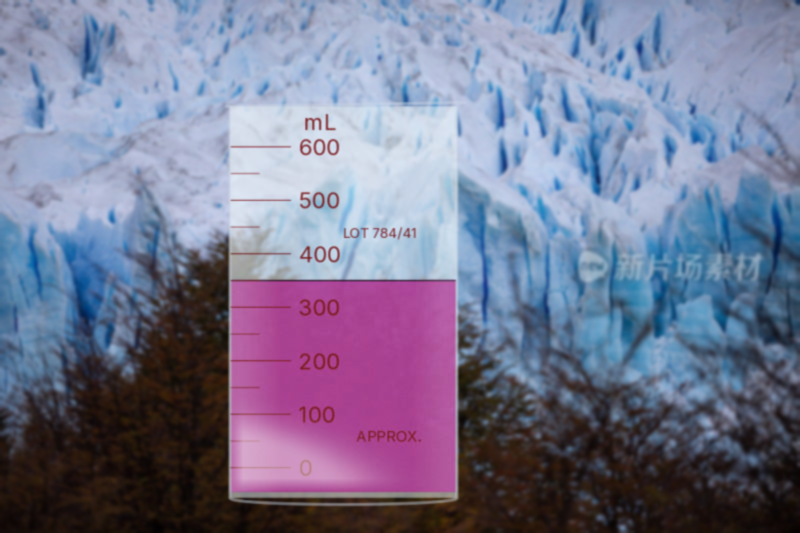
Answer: value=350 unit=mL
